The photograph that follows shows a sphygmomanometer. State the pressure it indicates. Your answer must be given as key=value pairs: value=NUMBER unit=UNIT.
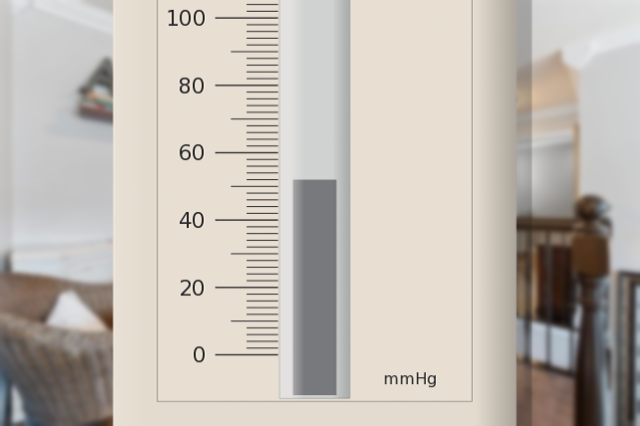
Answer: value=52 unit=mmHg
